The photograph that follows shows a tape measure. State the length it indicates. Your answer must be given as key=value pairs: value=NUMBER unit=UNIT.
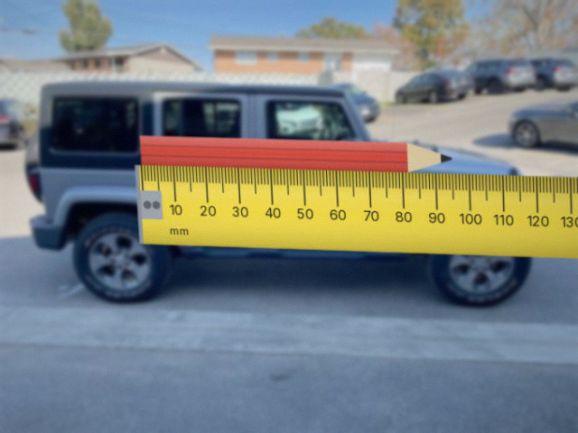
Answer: value=95 unit=mm
